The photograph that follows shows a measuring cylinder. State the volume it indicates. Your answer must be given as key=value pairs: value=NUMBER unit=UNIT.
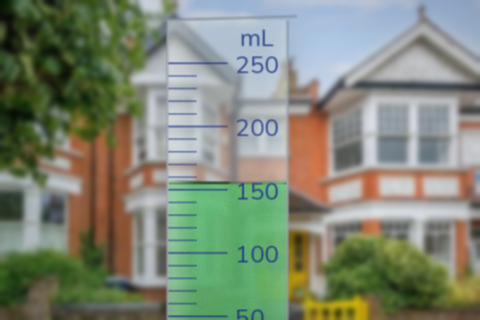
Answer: value=155 unit=mL
